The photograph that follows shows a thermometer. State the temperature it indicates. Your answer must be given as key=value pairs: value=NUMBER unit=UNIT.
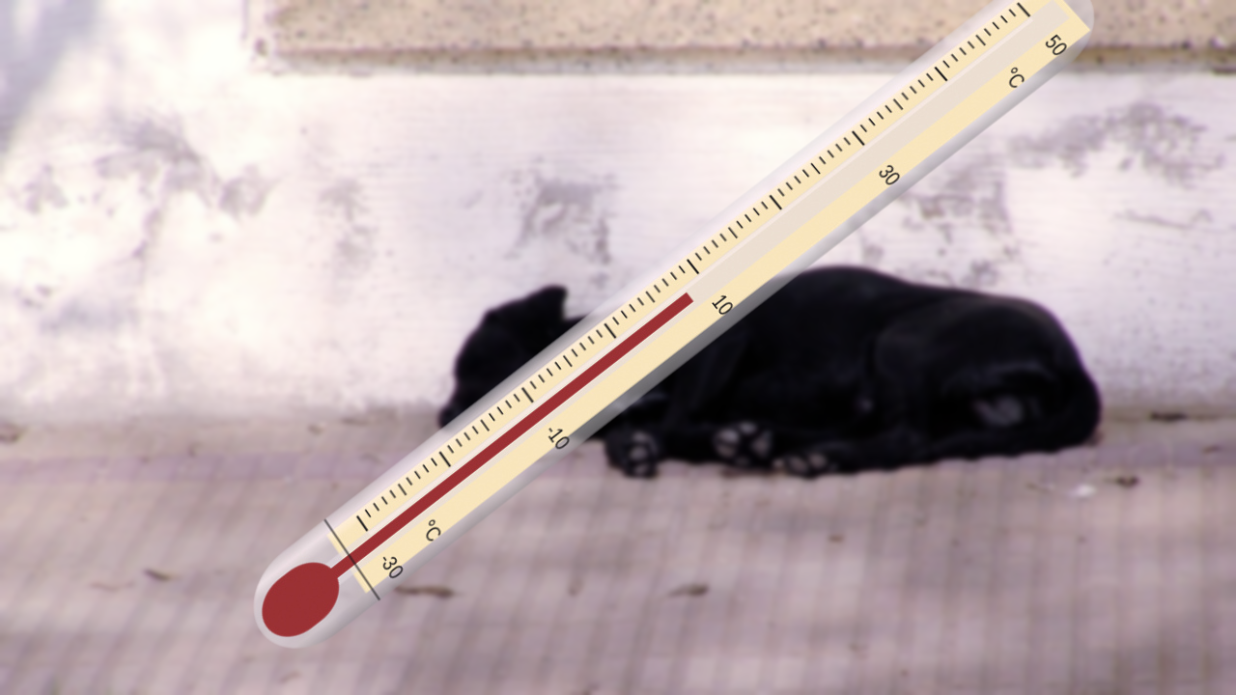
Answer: value=8 unit=°C
